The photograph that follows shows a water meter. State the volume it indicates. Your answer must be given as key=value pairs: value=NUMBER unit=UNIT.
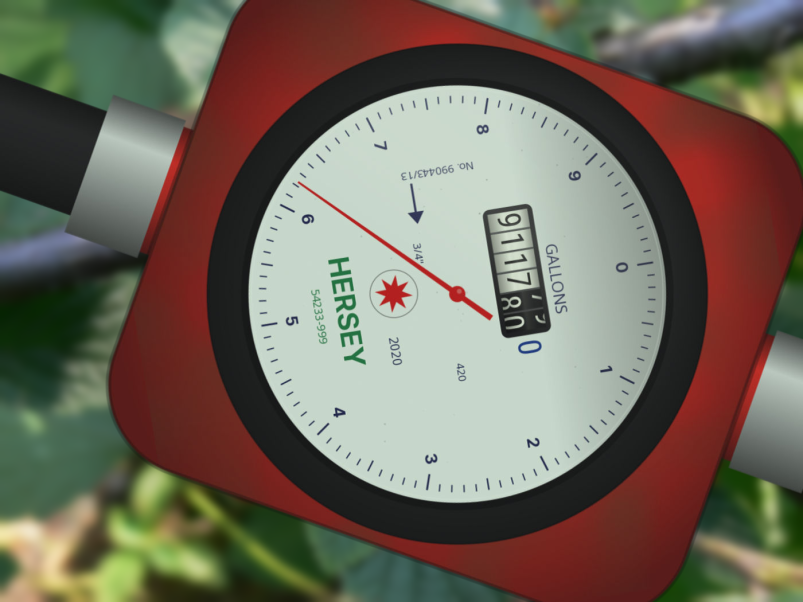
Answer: value=9117796.2 unit=gal
